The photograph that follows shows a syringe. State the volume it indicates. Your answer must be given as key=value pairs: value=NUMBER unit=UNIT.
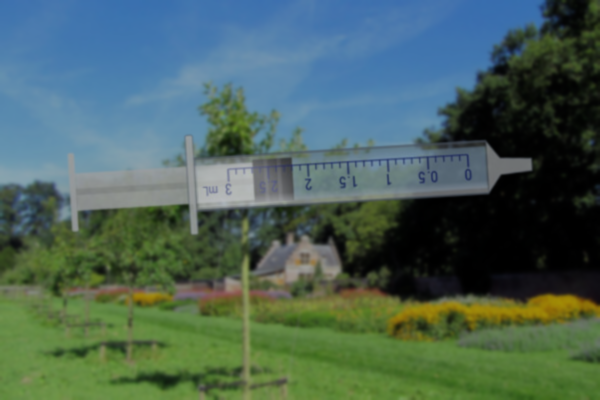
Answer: value=2.2 unit=mL
